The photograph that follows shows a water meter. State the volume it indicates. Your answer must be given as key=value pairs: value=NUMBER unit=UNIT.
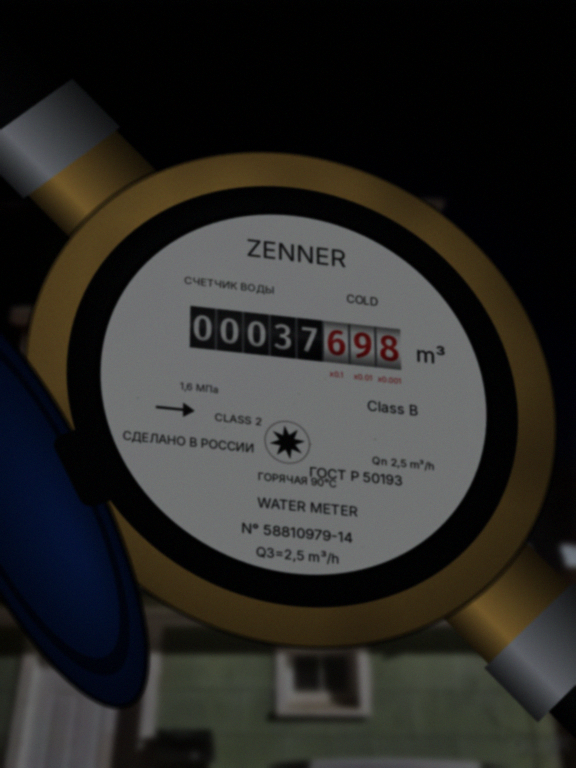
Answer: value=37.698 unit=m³
